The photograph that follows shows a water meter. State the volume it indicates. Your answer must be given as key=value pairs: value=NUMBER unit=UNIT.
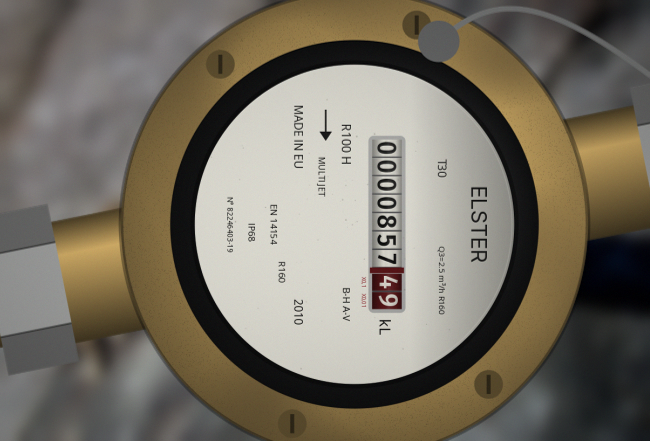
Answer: value=857.49 unit=kL
